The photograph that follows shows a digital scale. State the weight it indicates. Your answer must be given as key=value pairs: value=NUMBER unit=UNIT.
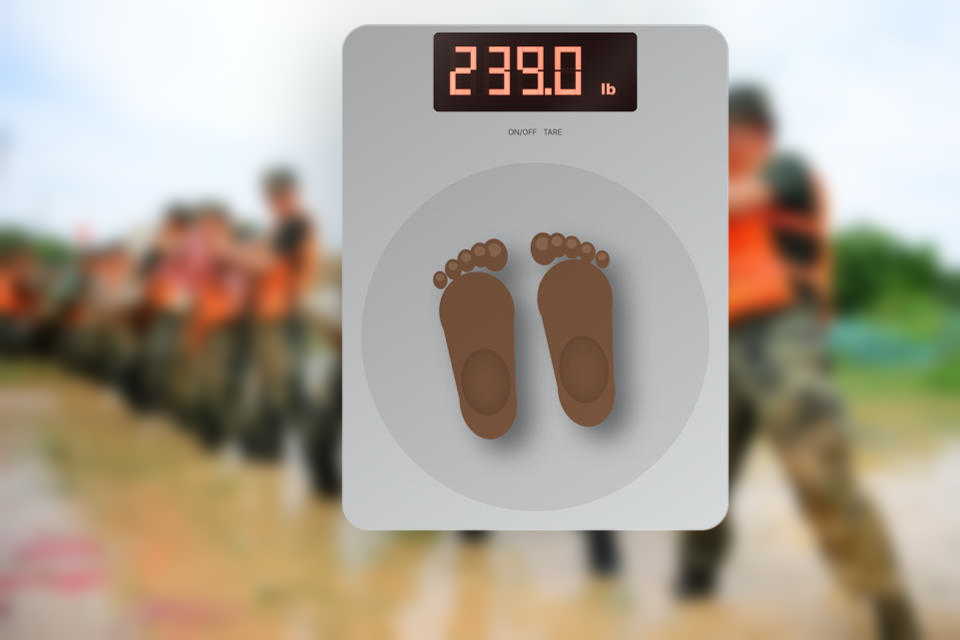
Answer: value=239.0 unit=lb
